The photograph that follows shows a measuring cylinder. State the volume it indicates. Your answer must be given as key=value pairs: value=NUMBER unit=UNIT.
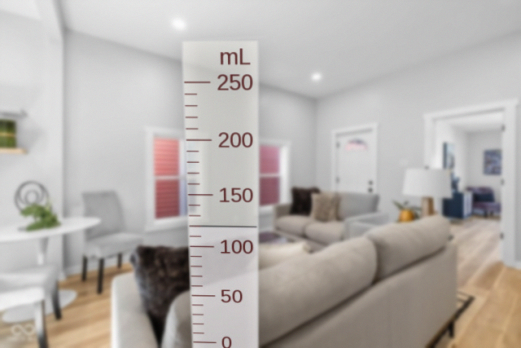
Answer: value=120 unit=mL
